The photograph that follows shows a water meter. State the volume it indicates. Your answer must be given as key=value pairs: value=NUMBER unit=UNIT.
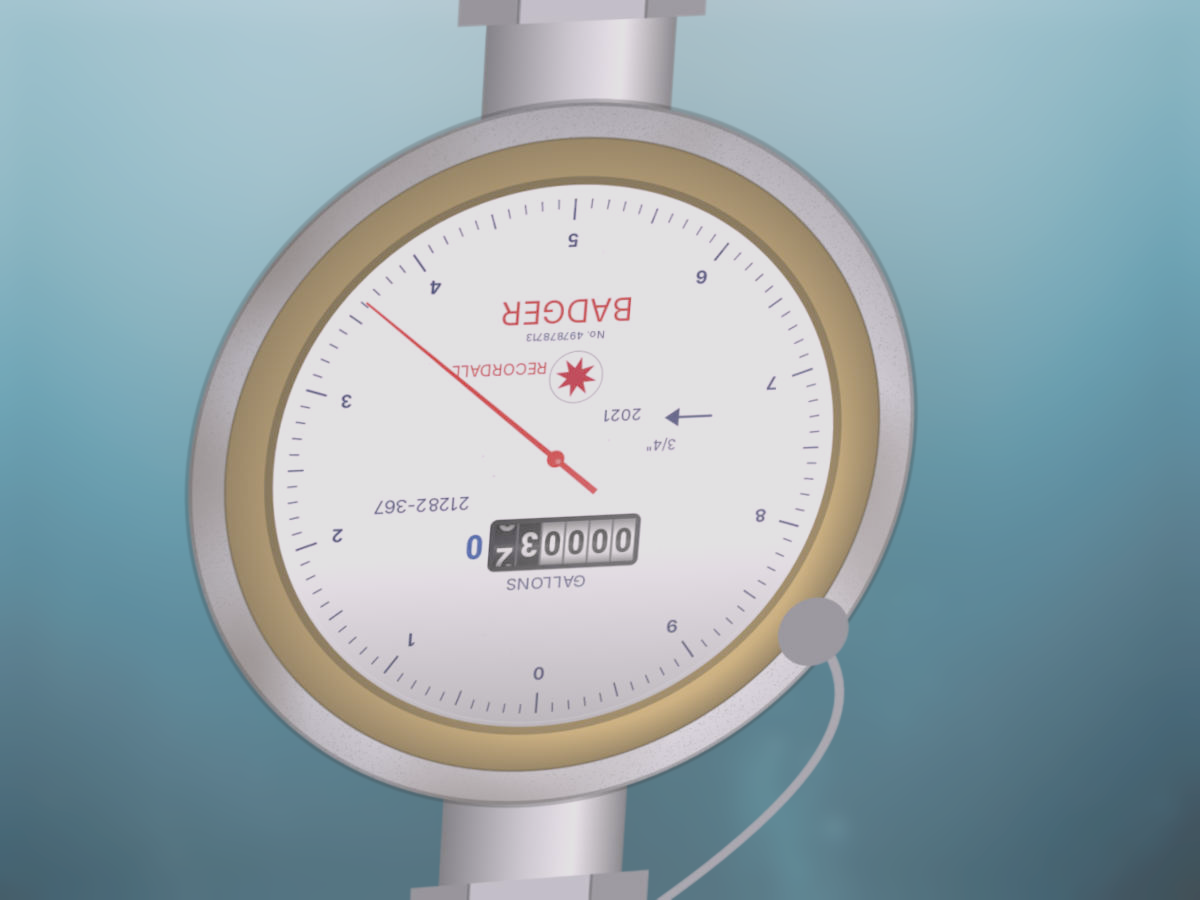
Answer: value=323.6 unit=gal
